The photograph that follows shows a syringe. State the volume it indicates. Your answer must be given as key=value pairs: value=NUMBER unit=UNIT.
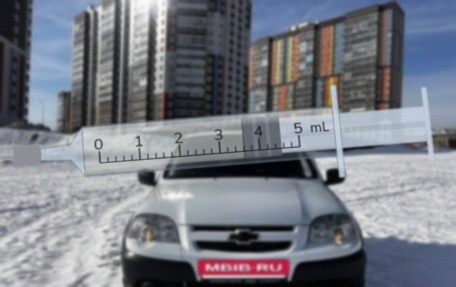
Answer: value=3.6 unit=mL
